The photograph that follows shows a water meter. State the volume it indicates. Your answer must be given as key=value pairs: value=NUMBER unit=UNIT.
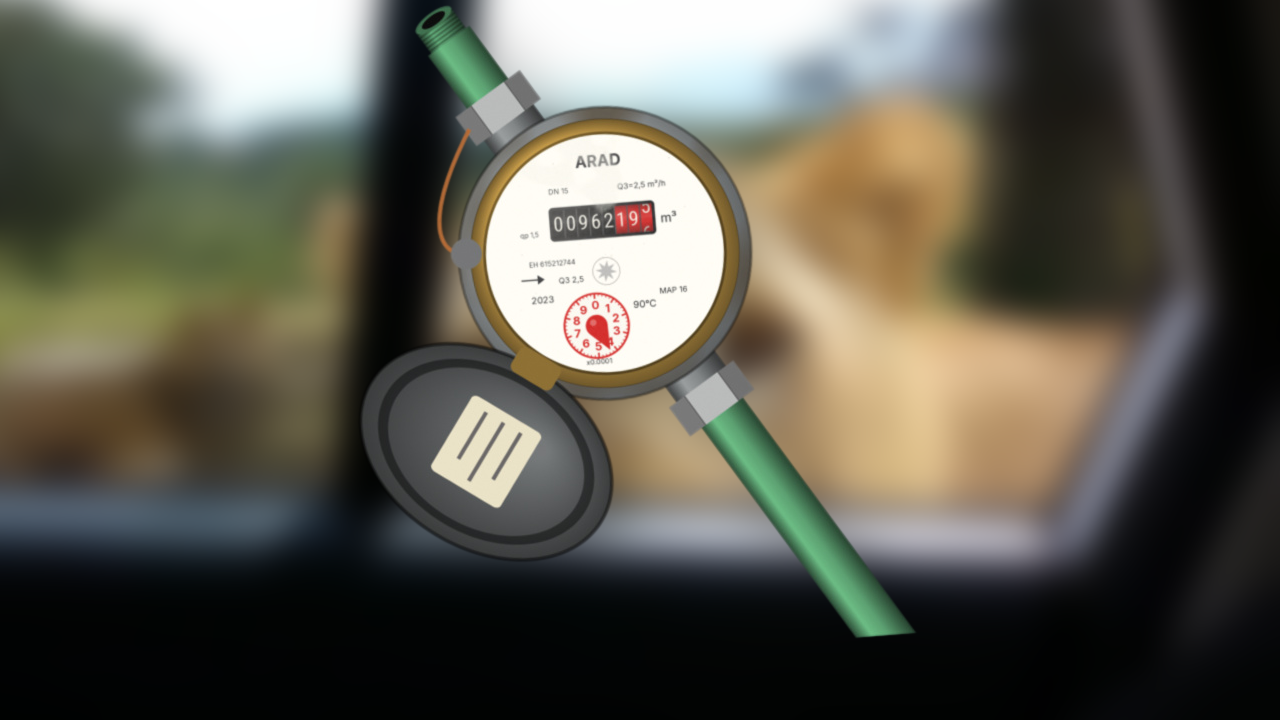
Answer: value=962.1954 unit=m³
